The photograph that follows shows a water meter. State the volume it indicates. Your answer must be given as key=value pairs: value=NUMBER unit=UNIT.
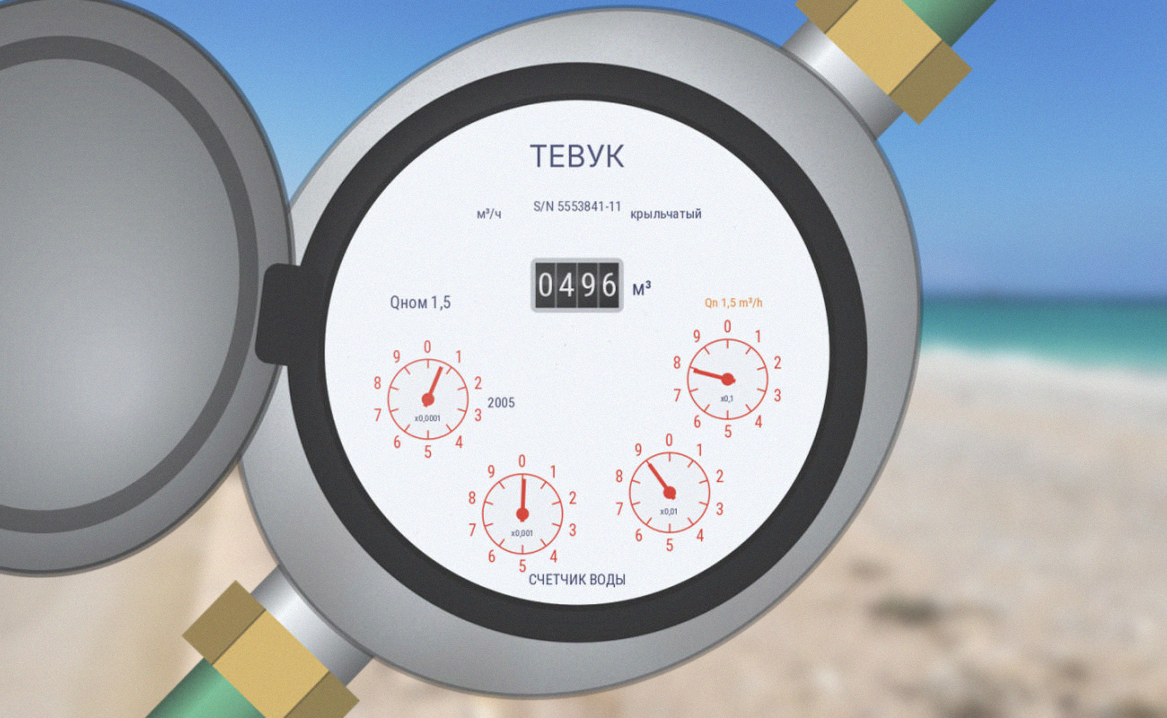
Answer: value=496.7900 unit=m³
